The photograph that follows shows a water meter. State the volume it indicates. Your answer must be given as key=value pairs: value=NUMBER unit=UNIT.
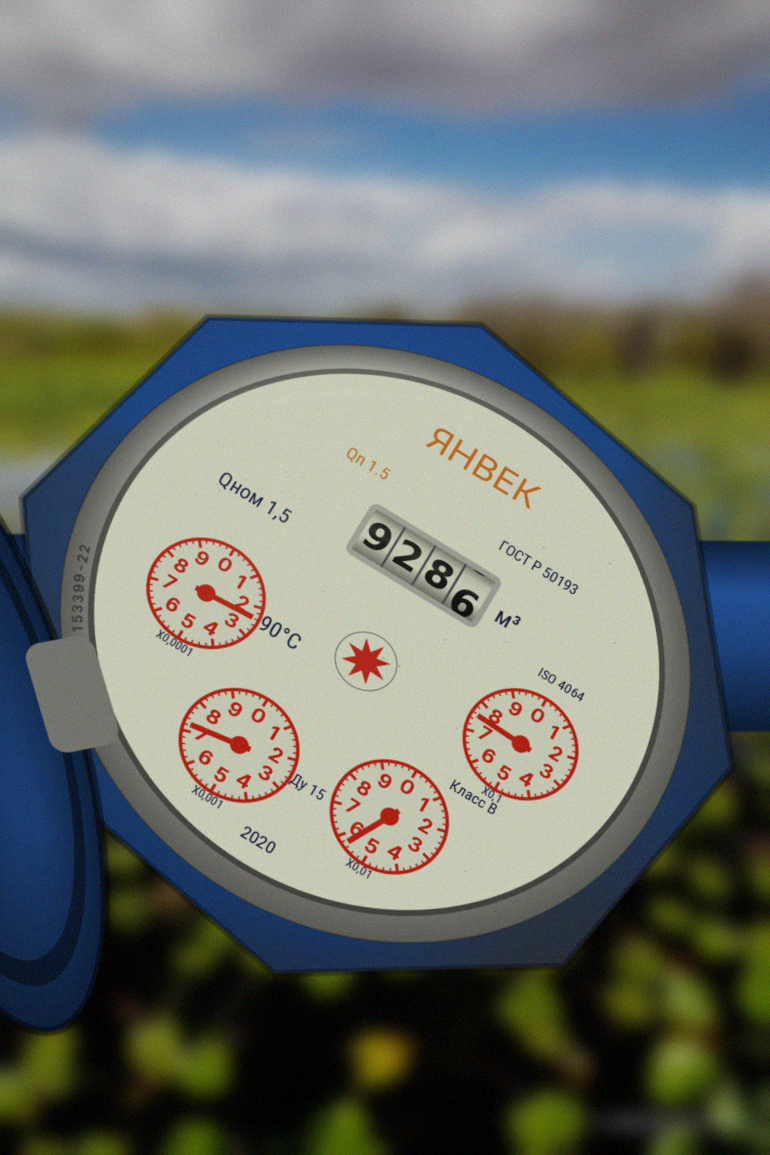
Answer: value=9285.7572 unit=m³
